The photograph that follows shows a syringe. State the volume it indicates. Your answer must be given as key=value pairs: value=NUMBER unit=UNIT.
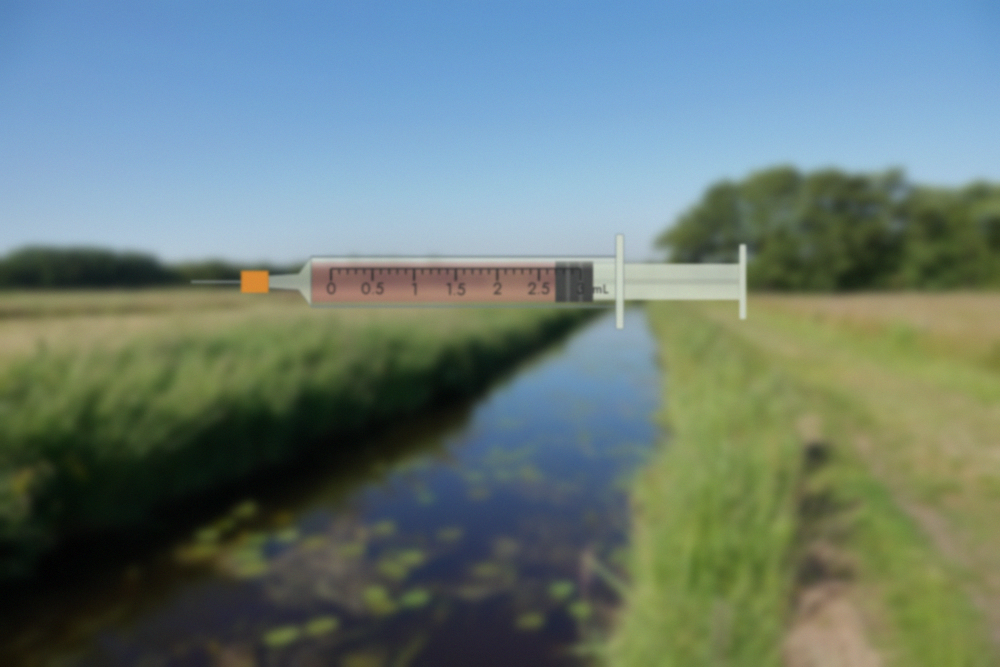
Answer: value=2.7 unit=mL
